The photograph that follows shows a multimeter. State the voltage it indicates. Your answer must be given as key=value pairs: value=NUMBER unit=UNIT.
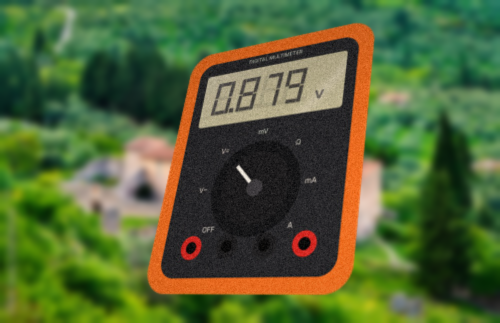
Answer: value=0.879 unit=V
